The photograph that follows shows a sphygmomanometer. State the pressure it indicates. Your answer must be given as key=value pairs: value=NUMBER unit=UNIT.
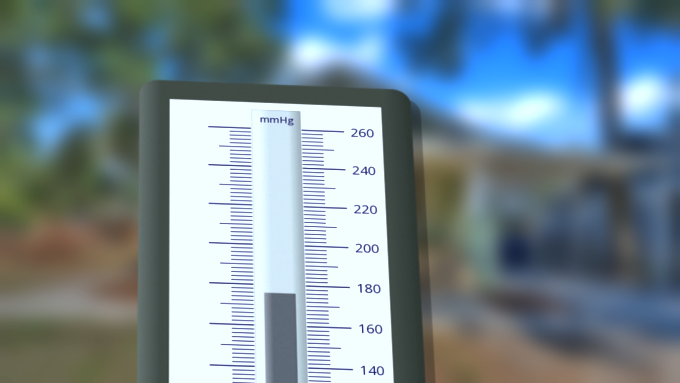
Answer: value=176 unit=mmHg
